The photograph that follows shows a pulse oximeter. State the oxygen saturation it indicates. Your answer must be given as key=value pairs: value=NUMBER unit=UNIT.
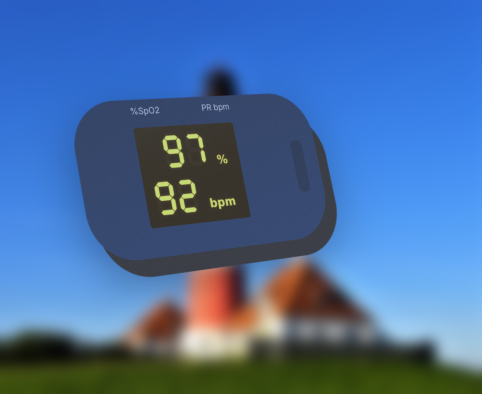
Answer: value=97 unit=%
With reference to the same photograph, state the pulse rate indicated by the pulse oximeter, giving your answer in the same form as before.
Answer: value=92 unit=bpm
